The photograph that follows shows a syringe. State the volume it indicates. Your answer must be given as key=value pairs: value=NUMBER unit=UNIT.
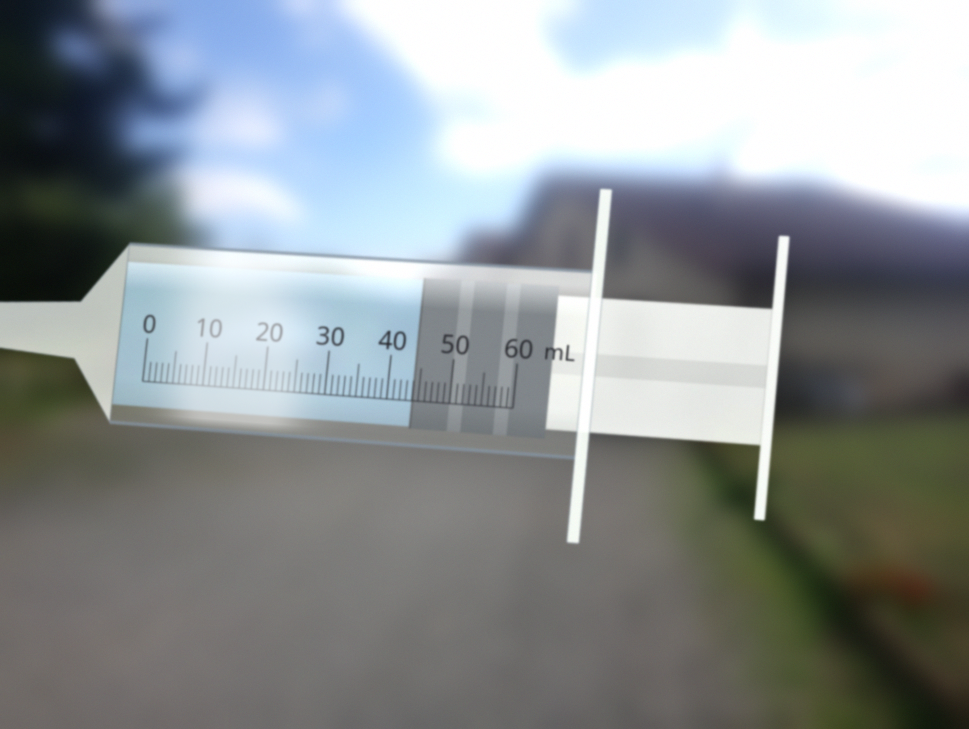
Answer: value=44 unit=mL
